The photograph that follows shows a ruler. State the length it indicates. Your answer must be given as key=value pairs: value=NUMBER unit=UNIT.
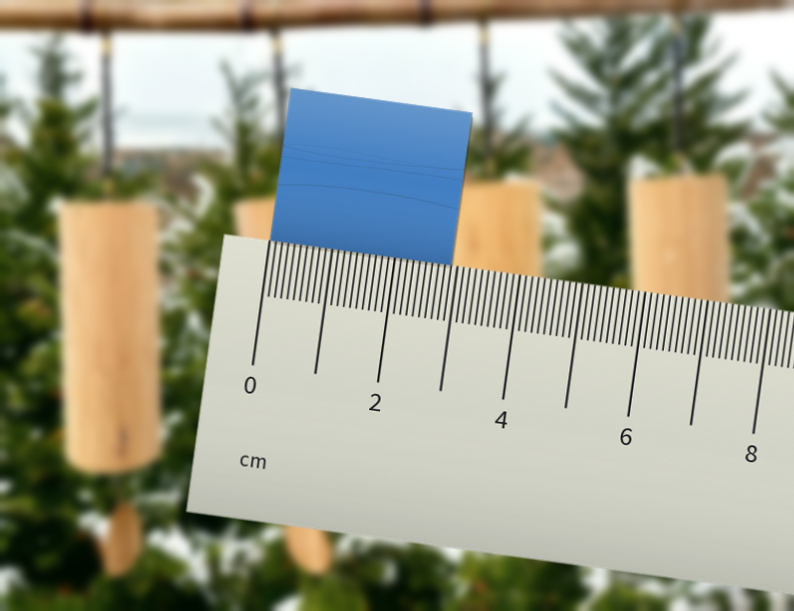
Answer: value=2.9 unit=cm
